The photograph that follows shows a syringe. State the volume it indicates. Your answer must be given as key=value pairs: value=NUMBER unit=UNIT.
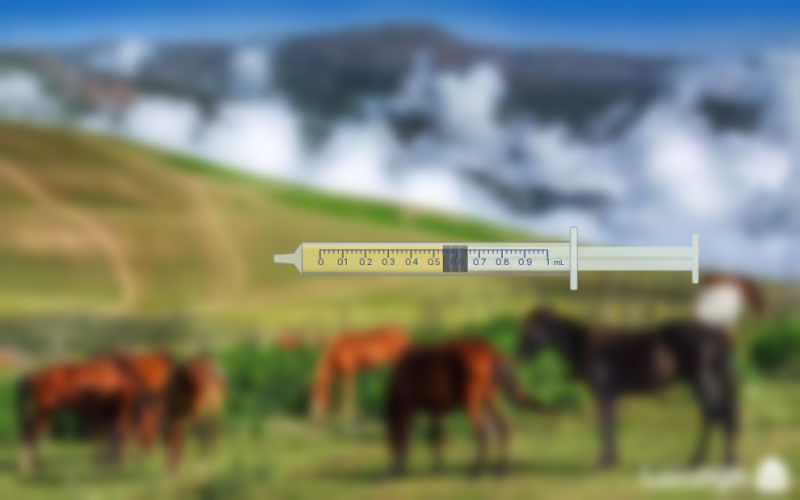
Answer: value=0.54 unit=mL
